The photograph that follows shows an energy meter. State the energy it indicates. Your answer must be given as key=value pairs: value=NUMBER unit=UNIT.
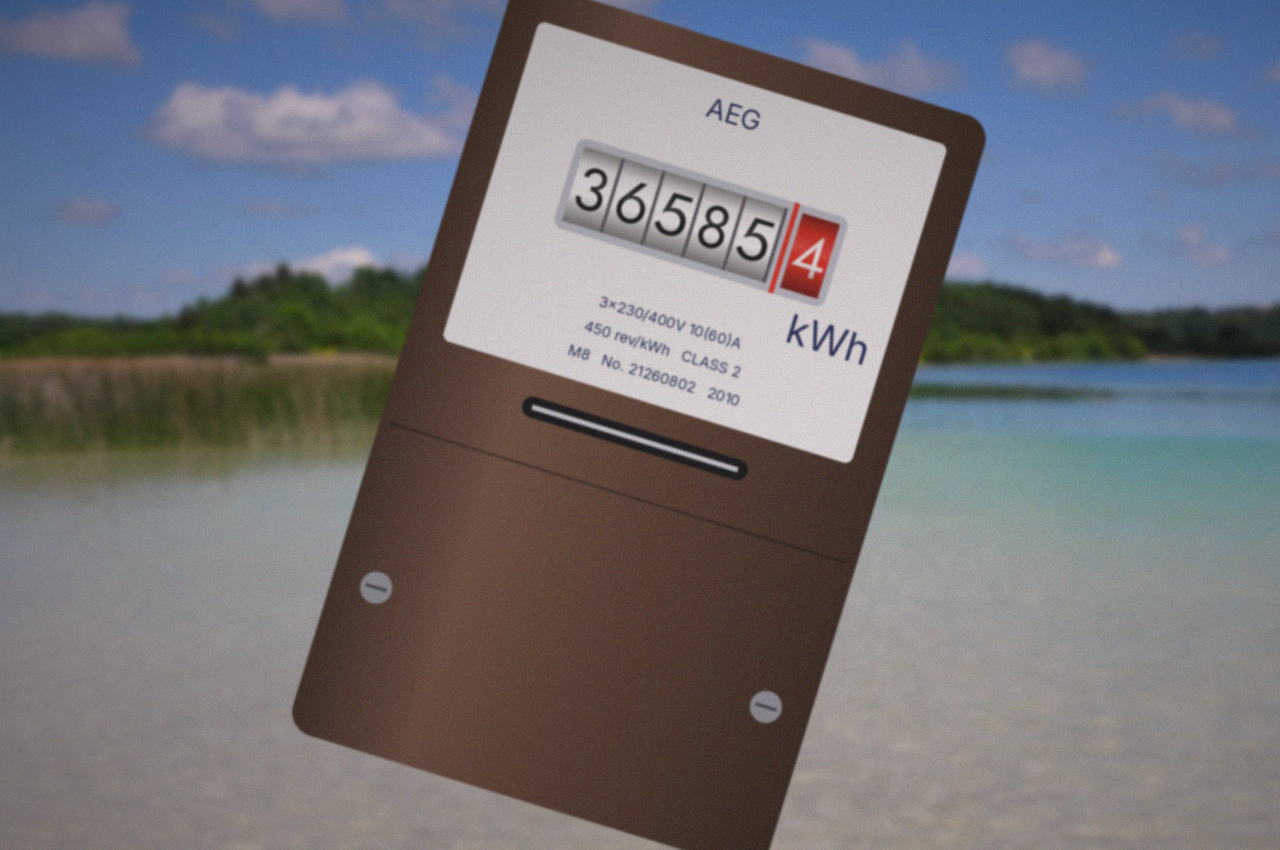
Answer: value=36585.4 unit=kWh
